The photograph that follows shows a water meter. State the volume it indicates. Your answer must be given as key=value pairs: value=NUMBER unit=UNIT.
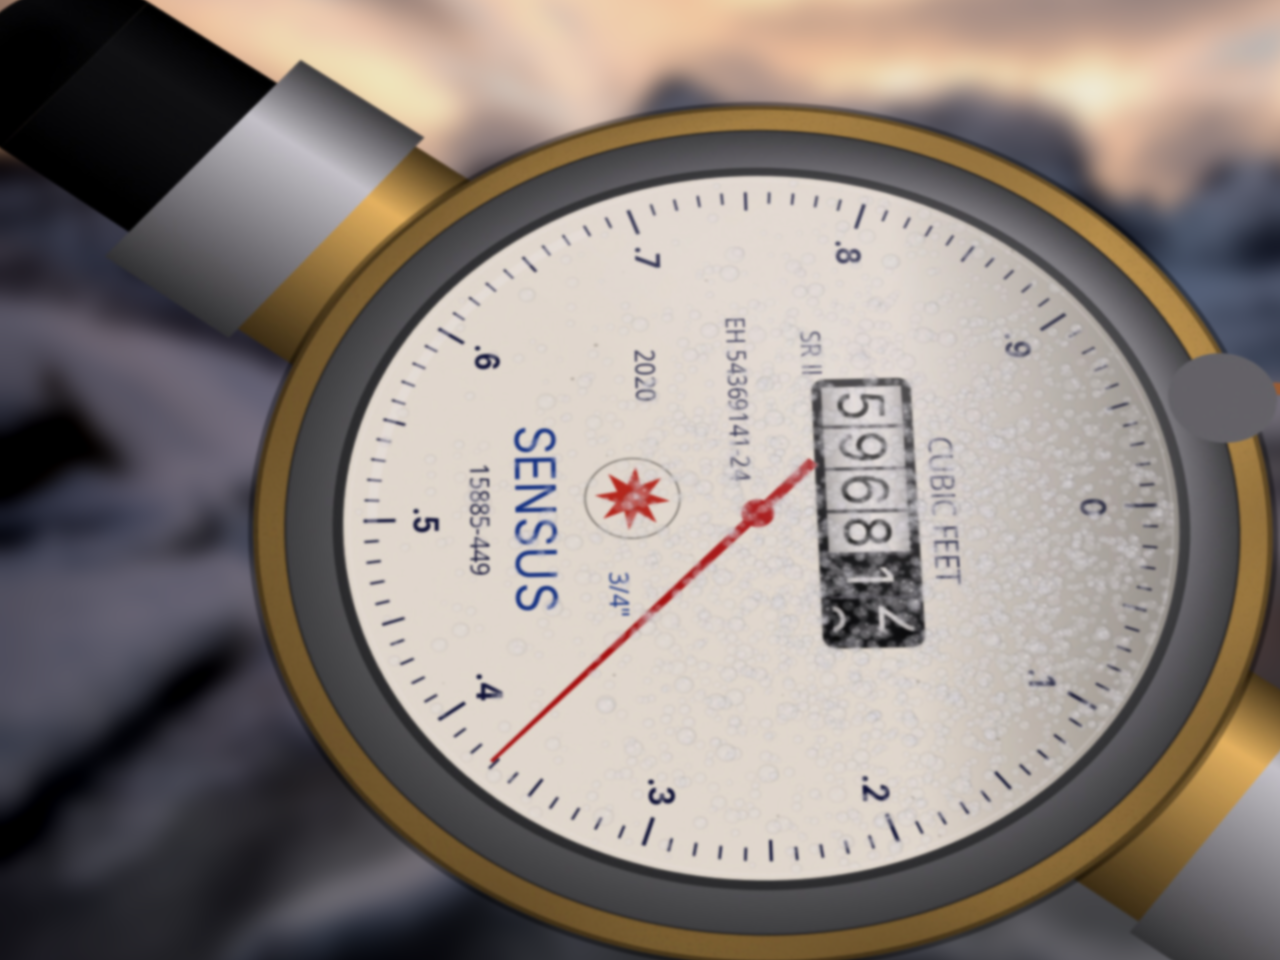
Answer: value=596812.37 unit=ft³
